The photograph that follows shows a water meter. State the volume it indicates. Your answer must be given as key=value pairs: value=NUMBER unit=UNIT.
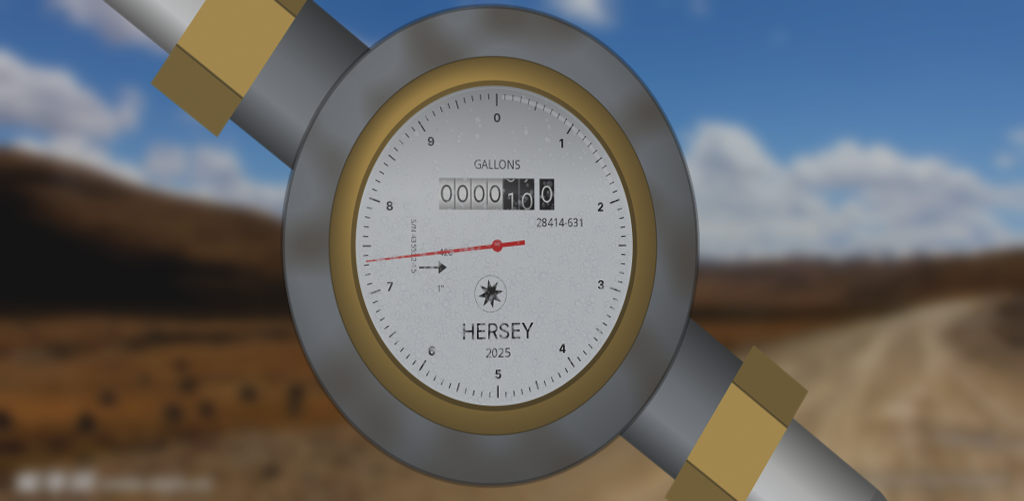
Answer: value=97.3 unit=gal
